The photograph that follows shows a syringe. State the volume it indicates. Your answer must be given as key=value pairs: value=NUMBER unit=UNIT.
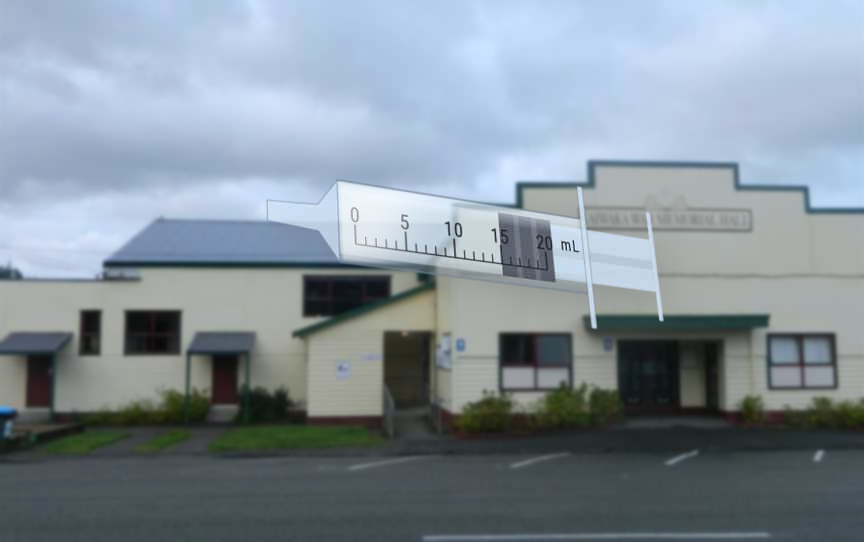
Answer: value=15 unit=mL
